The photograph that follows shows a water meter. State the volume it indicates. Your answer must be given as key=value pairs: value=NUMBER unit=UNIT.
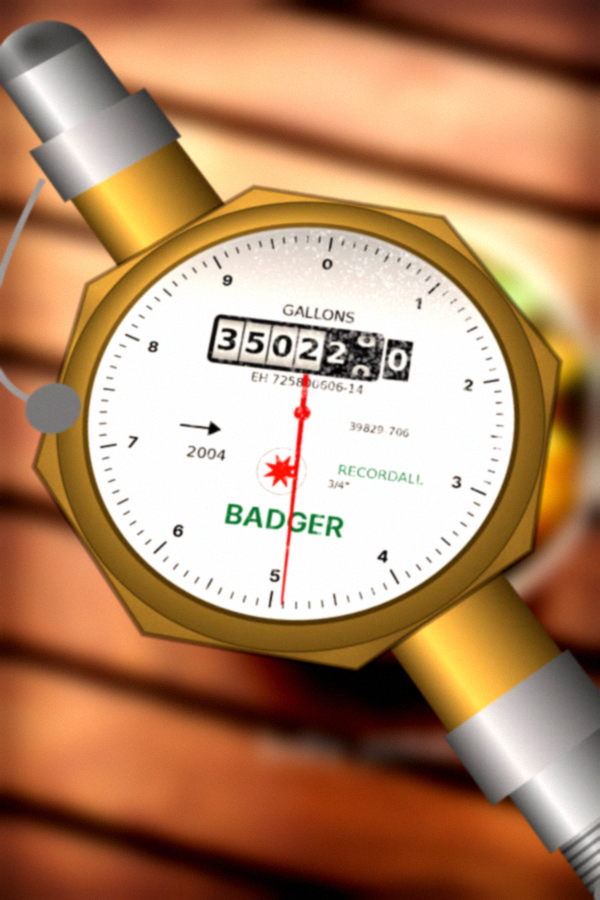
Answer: value=3502284.9 unit=gal
